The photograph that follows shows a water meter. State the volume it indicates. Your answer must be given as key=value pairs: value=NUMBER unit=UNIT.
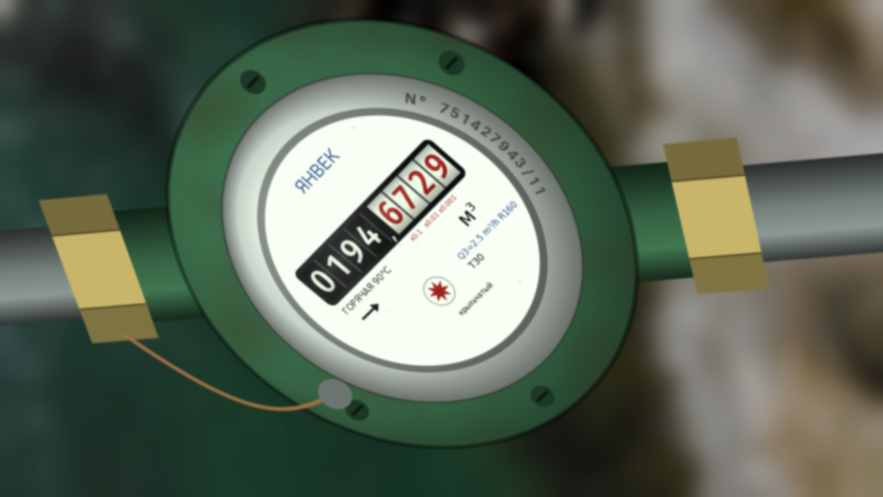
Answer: value=194.6729 unit=m³
